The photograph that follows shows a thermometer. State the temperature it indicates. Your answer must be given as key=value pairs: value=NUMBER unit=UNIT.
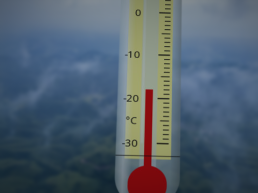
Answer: value=-18 unit=°C
